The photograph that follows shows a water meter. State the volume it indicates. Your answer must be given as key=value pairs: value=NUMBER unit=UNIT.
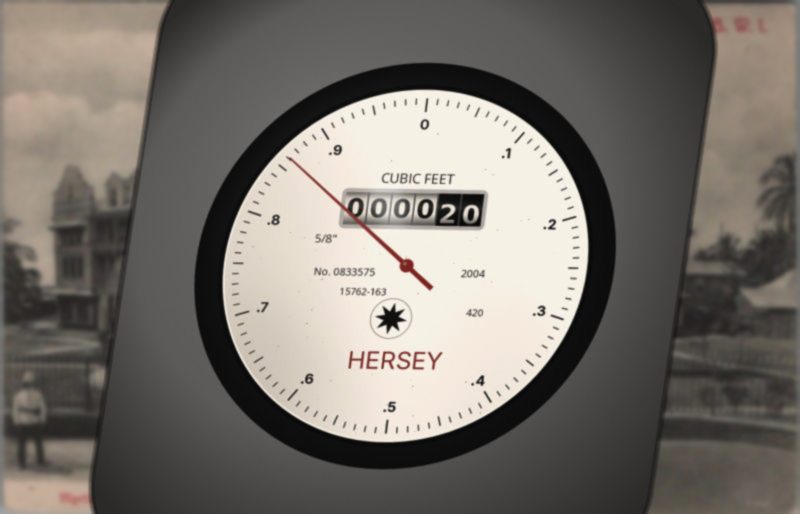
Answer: value=19.86 unit=ft³
